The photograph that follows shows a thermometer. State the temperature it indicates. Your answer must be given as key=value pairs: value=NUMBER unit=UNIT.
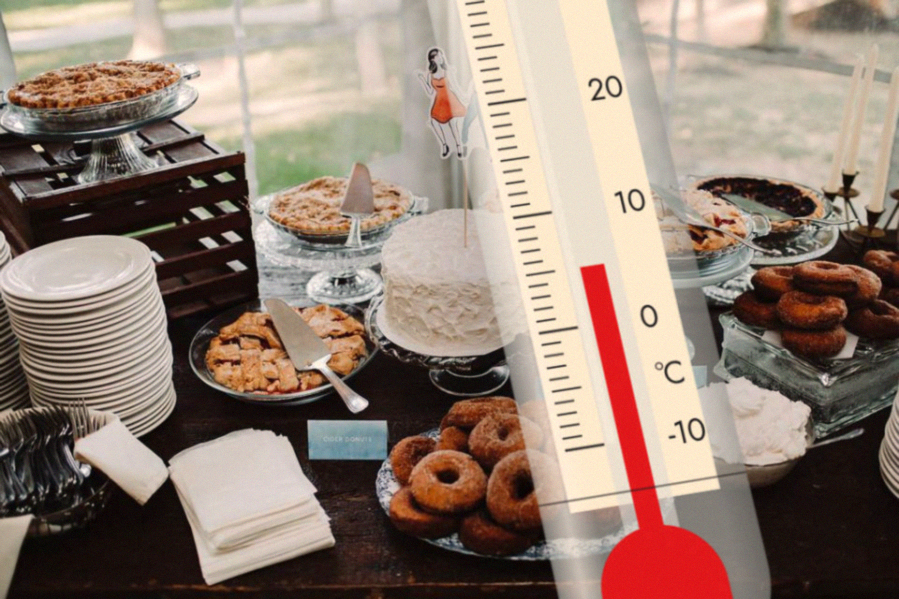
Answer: value=5 unit=°C
